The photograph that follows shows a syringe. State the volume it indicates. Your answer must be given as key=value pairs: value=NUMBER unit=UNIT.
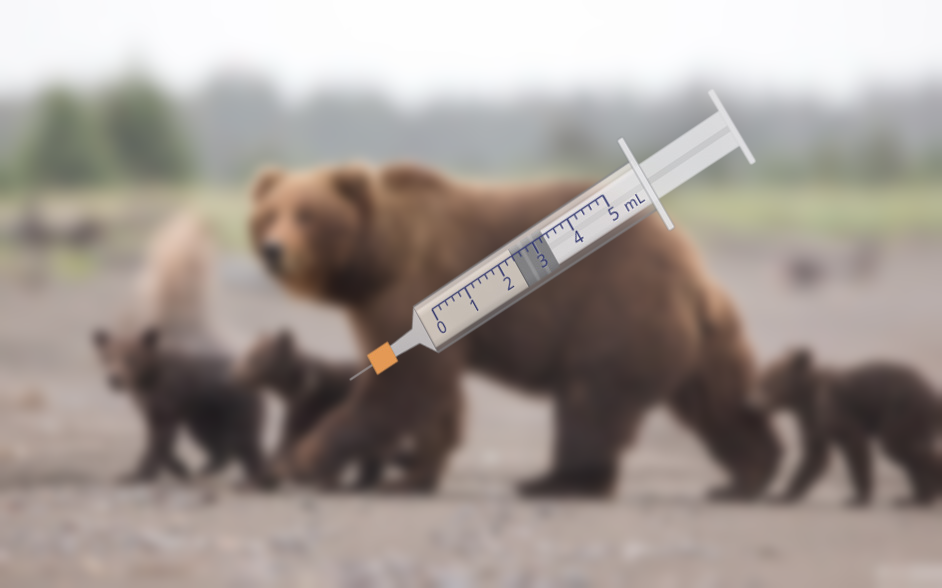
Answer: value=2.4 unit=mL
